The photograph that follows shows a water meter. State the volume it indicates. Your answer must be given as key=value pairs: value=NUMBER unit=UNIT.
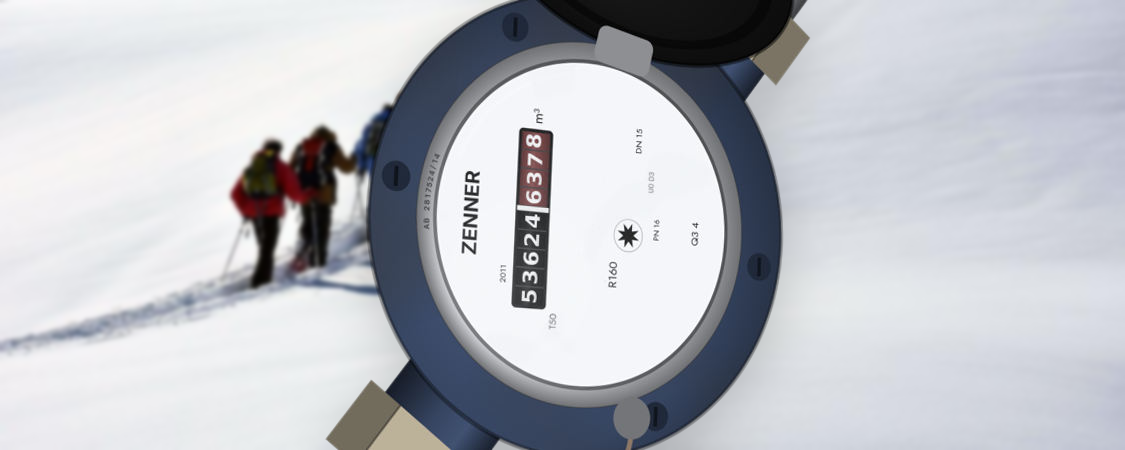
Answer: value=53624.6378 unit=m³
